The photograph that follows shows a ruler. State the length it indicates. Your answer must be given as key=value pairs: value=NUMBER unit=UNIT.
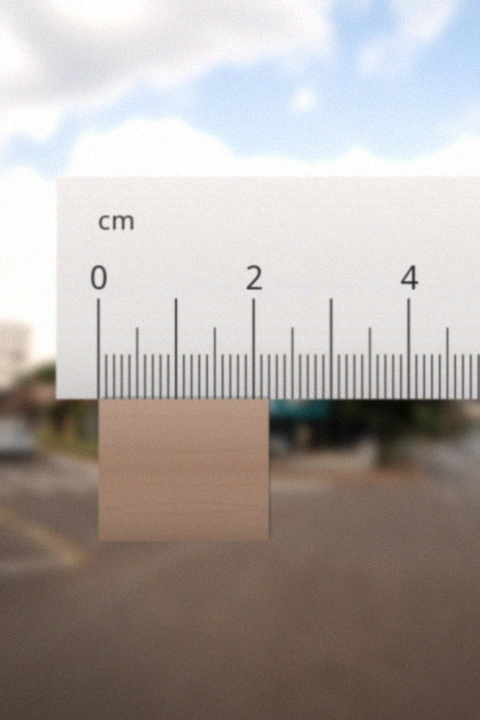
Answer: value=2.2 unit=cm
